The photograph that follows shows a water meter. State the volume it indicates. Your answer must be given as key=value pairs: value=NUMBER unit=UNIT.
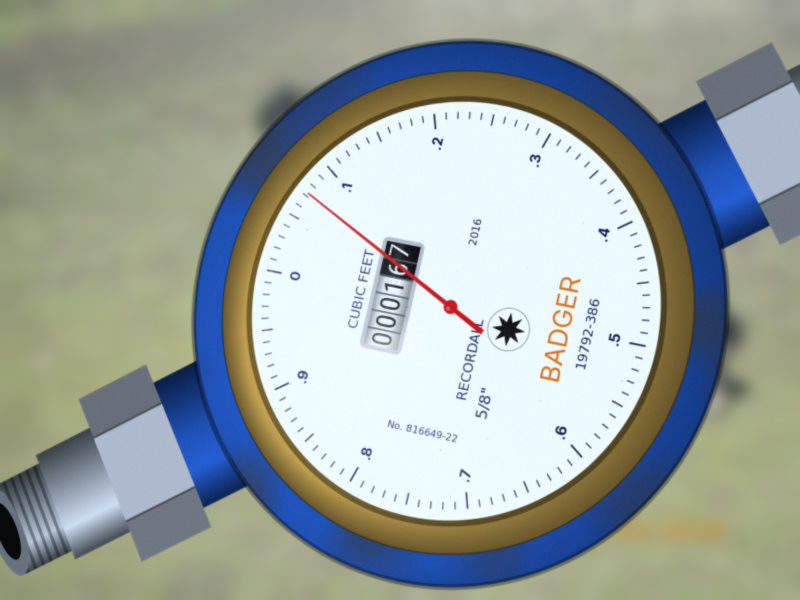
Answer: value=167.07 unit=ft³
